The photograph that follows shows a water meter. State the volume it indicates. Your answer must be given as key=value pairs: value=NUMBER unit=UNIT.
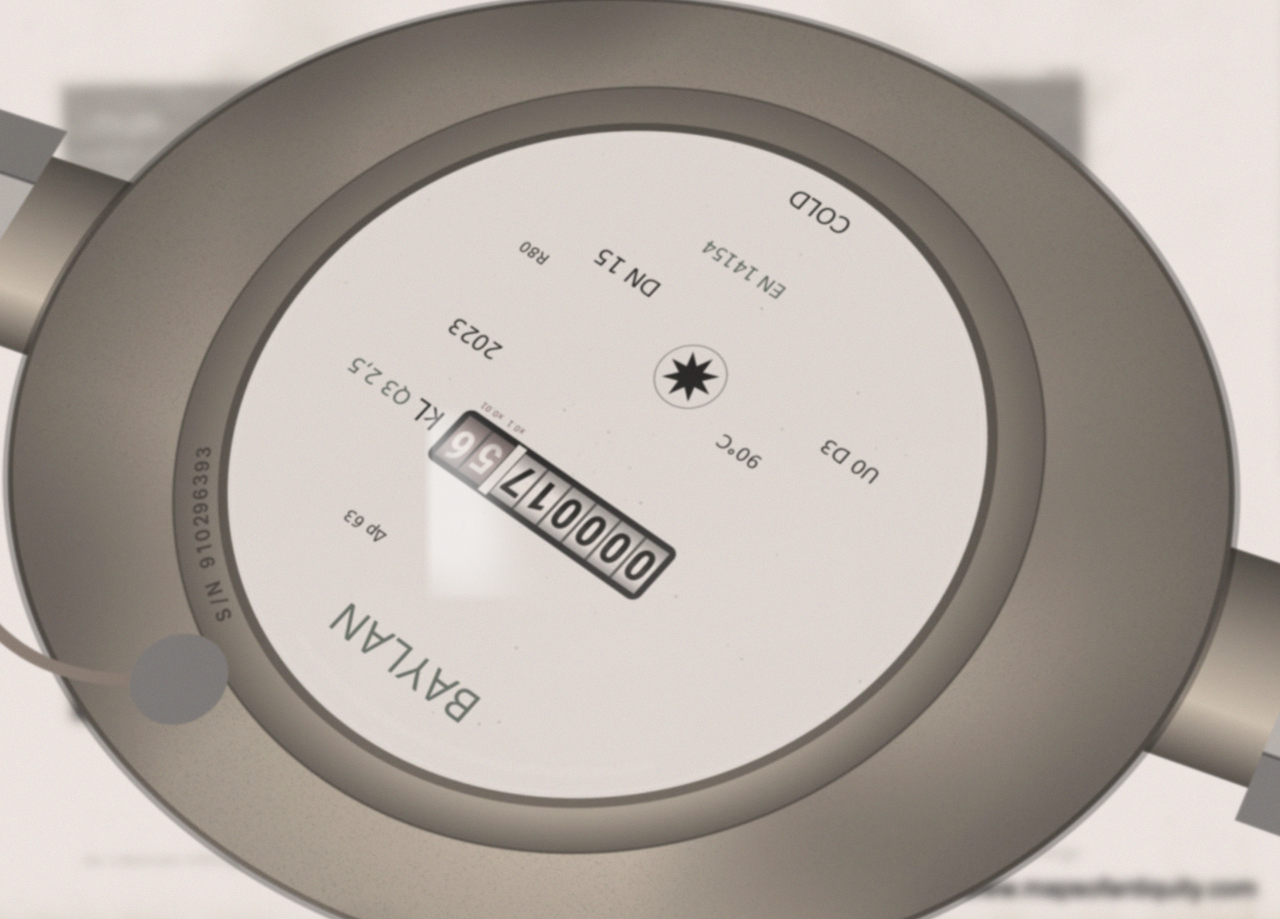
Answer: value=17.56 unit=kL
